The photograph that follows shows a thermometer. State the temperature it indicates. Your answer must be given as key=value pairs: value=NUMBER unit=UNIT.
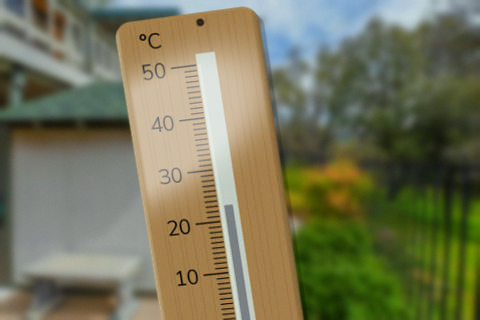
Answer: value=23 unit=°C
